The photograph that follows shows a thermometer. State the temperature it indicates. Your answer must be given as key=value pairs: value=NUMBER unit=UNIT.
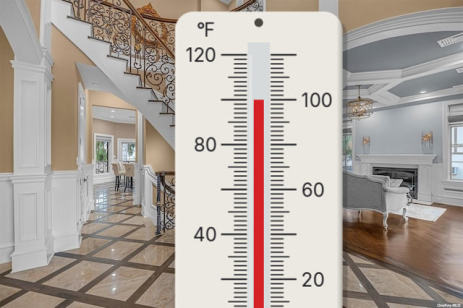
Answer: value=100 unit=°F
